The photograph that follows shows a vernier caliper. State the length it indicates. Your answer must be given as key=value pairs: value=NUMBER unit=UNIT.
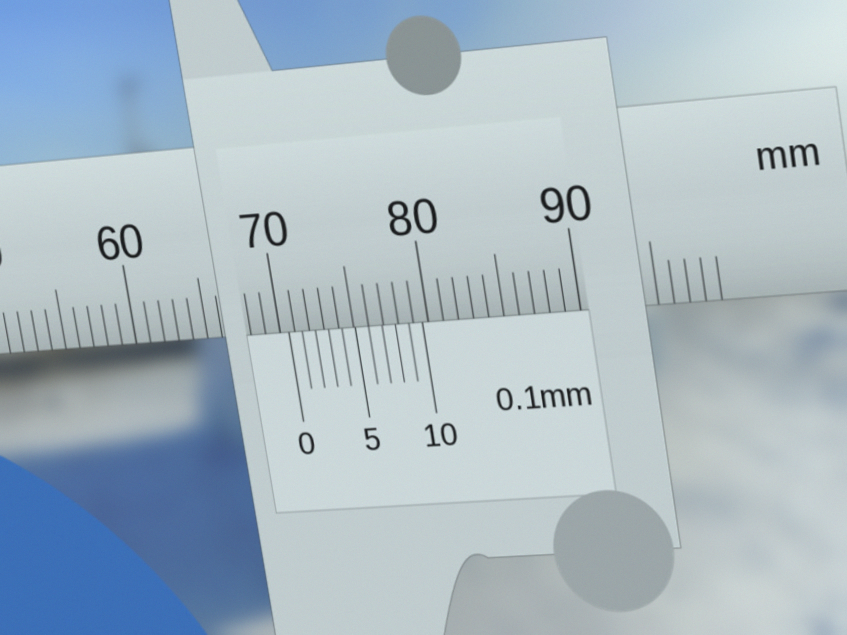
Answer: value=70.6 unit=mm
